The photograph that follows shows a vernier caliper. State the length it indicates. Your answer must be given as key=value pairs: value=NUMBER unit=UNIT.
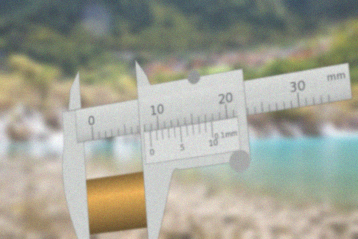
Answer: value=8.8 unit=mm
